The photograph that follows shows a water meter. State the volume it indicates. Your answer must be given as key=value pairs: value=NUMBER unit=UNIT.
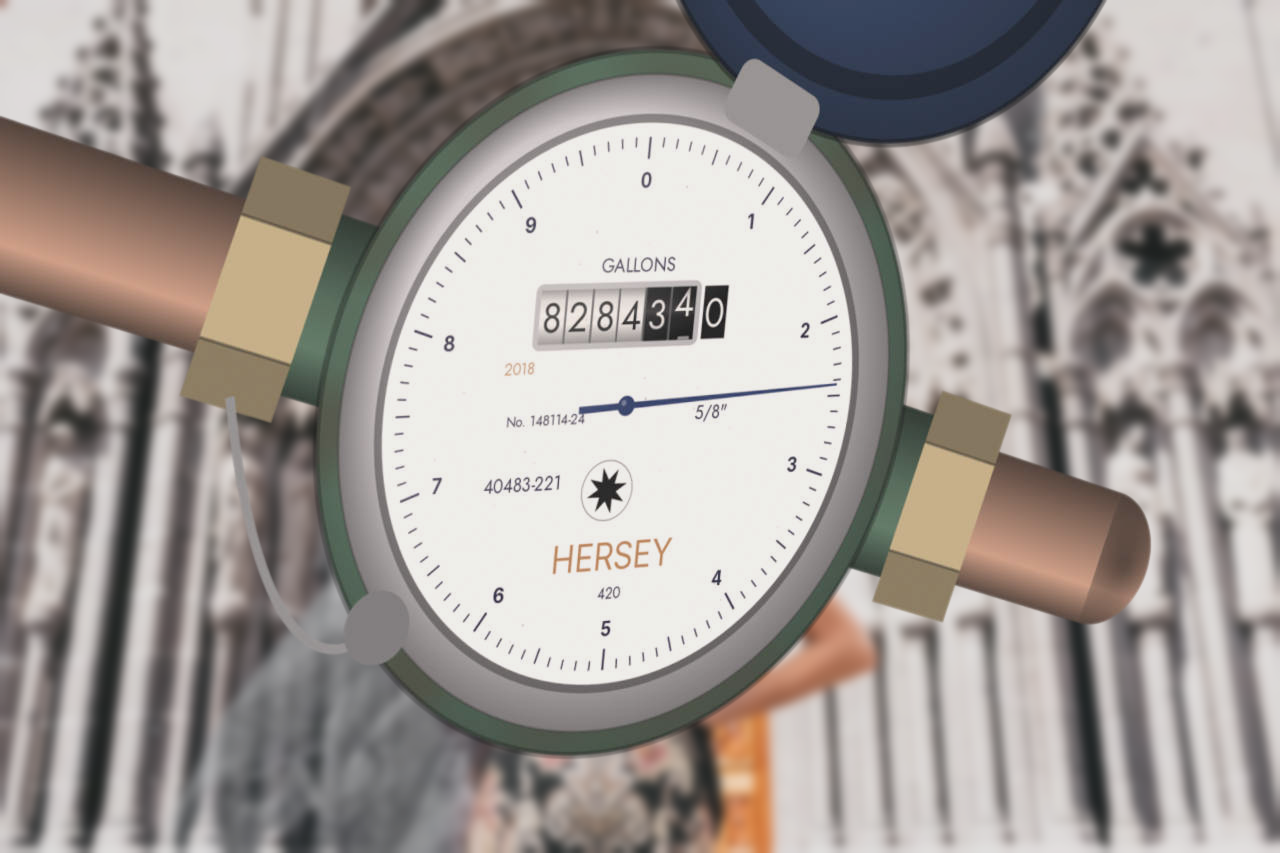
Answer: value=8284342.4 unit=gal
